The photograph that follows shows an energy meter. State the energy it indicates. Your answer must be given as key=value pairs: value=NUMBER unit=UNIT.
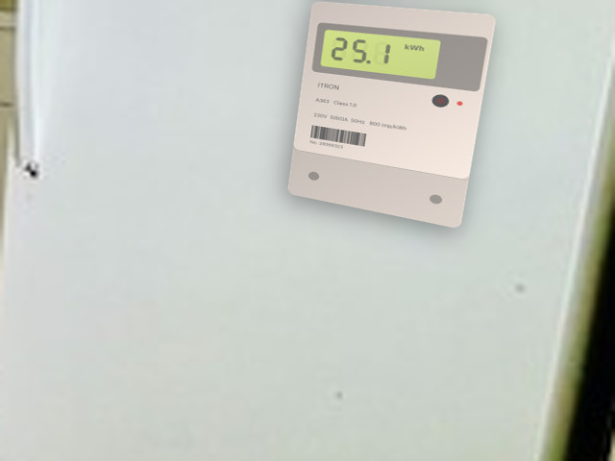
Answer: value=25.1 unit=kWh
